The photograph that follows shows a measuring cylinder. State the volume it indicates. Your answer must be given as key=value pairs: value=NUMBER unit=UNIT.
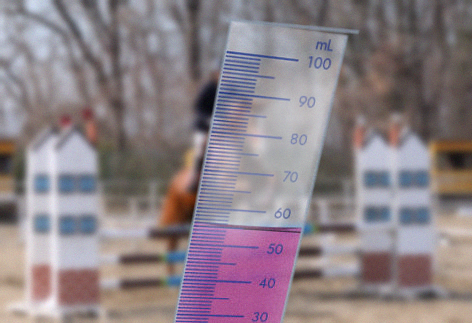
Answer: value=55 unit=mL
